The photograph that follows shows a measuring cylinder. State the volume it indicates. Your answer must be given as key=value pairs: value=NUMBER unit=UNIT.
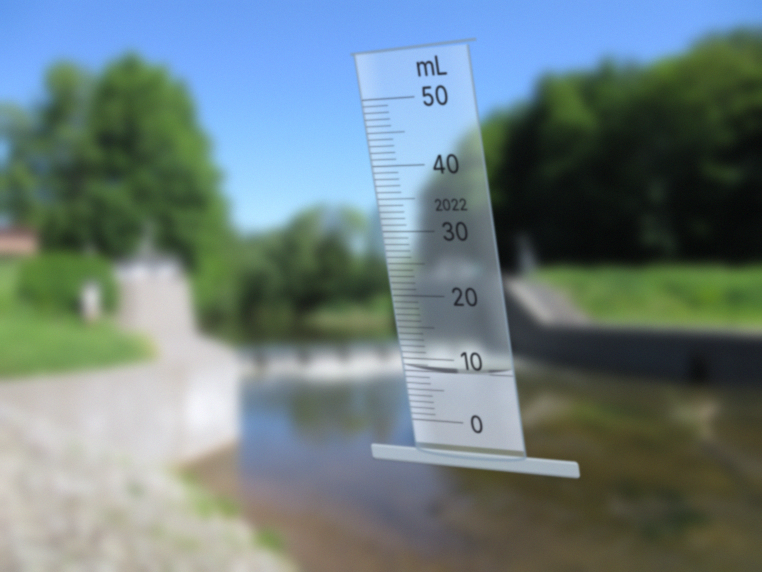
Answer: value=8 unit=mL
